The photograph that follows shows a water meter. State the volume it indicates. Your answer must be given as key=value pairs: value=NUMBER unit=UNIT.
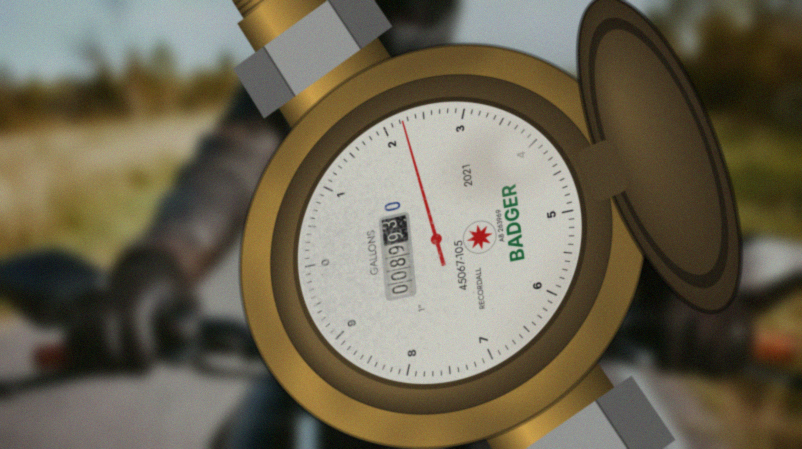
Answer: value=89932.2 unit=gal
